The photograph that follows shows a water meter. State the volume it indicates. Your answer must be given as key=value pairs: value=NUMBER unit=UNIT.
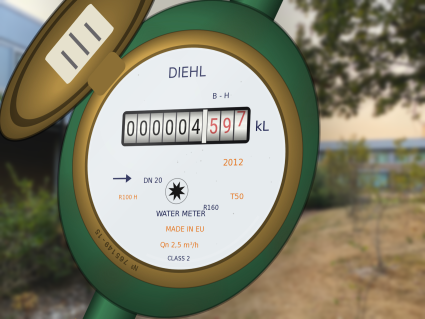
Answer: value=4.597 unit=kL
